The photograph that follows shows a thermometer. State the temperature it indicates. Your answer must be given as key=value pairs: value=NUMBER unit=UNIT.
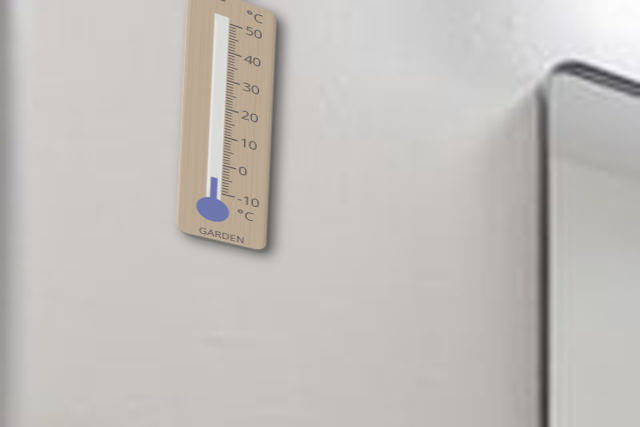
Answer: value=-5 unit=°C
